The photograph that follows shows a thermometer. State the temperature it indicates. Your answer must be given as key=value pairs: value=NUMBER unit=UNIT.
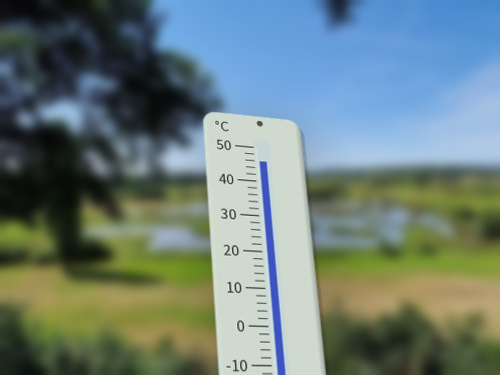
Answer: value=46 unit=°C
